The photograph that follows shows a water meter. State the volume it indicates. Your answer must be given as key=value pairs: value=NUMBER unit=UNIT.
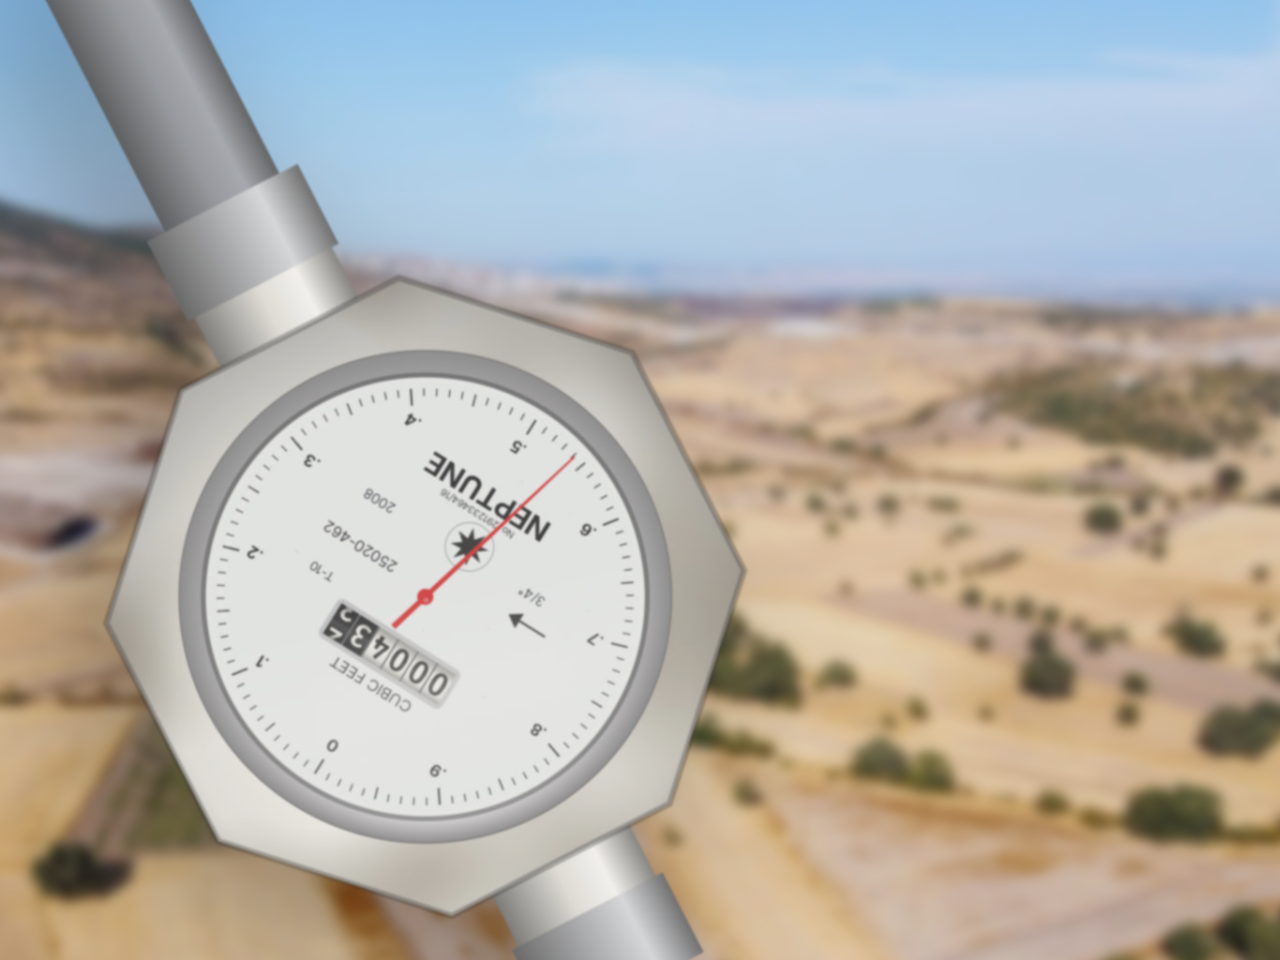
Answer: value=432.54 unit=ft³
